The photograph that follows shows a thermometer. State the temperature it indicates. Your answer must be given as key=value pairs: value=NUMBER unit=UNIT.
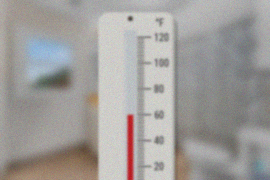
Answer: value=60 unit=°F
